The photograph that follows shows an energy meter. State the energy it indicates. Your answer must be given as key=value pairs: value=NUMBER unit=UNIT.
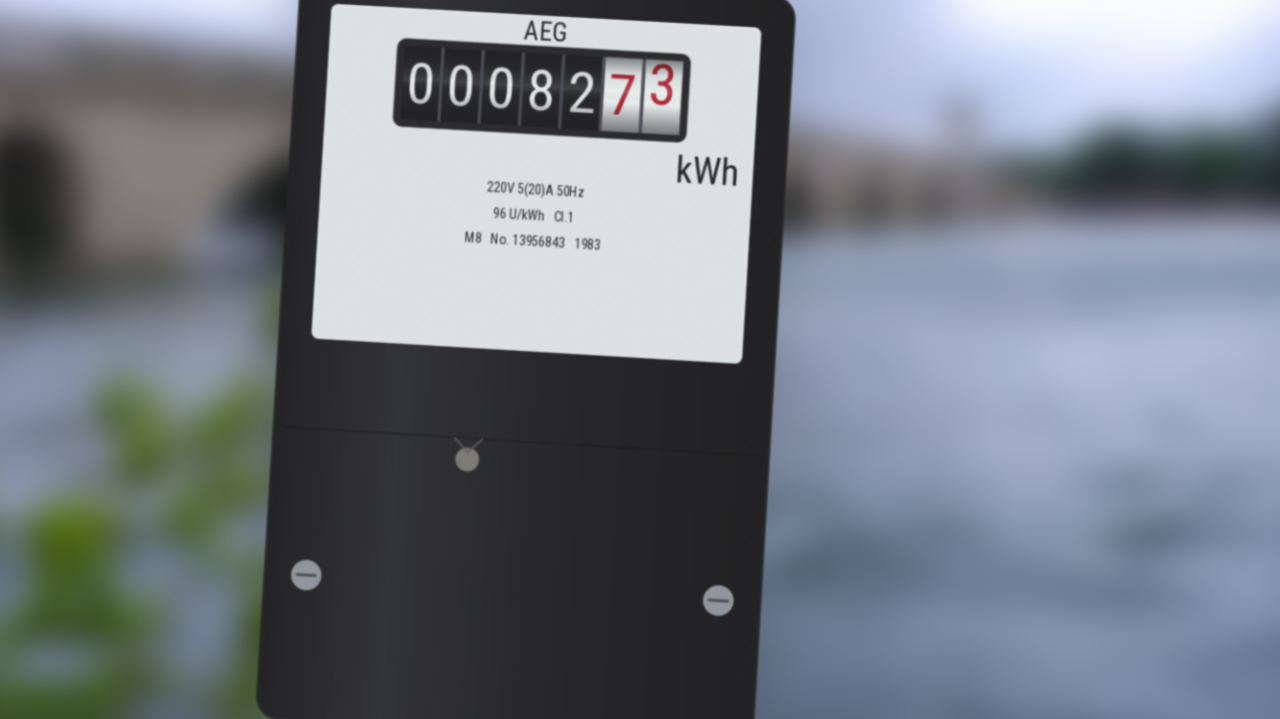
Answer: value=82.73 unit=kWh
